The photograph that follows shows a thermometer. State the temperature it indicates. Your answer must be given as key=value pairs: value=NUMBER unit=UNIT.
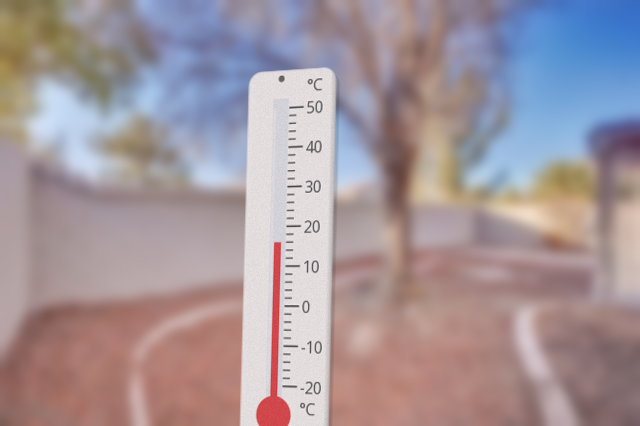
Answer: value=16 unit=°C
